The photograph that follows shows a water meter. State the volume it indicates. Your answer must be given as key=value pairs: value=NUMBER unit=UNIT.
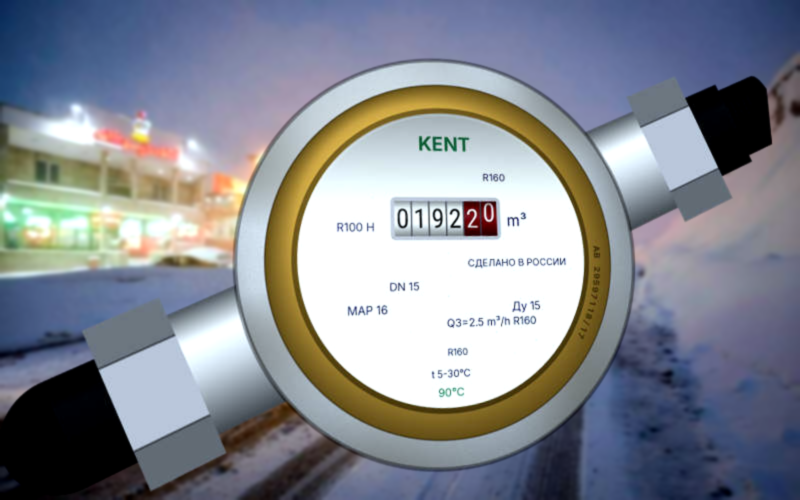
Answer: value=192.20 unit=m³
